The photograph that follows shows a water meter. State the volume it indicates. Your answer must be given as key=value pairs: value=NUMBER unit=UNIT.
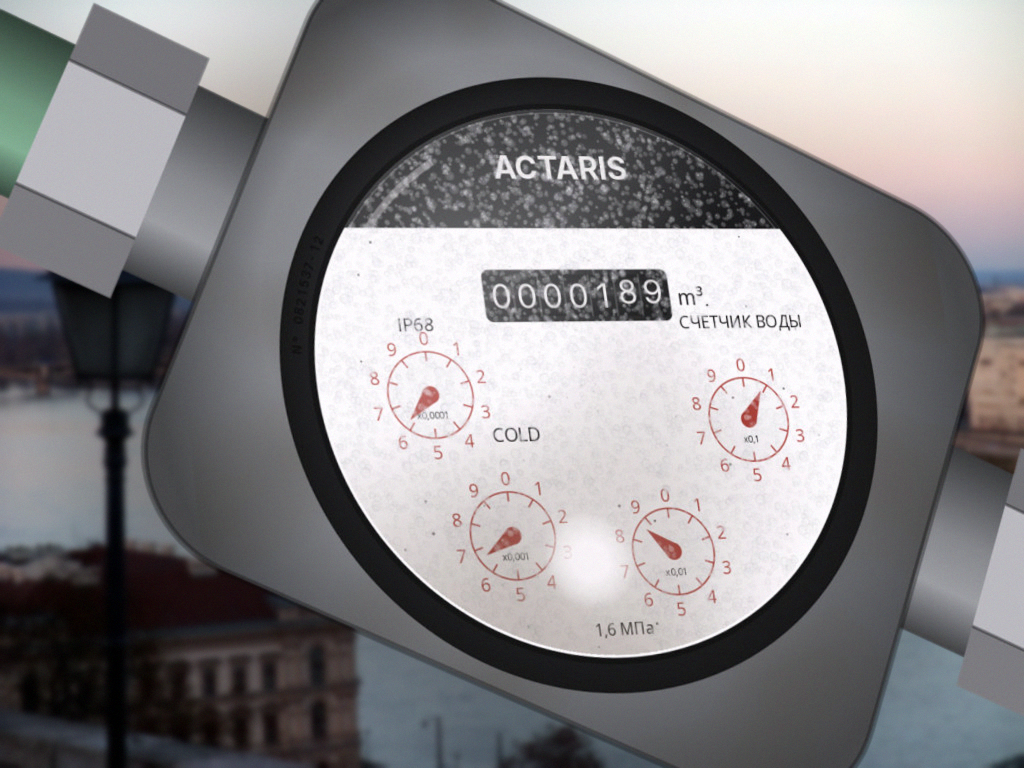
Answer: value=189.0866 unit=m³
